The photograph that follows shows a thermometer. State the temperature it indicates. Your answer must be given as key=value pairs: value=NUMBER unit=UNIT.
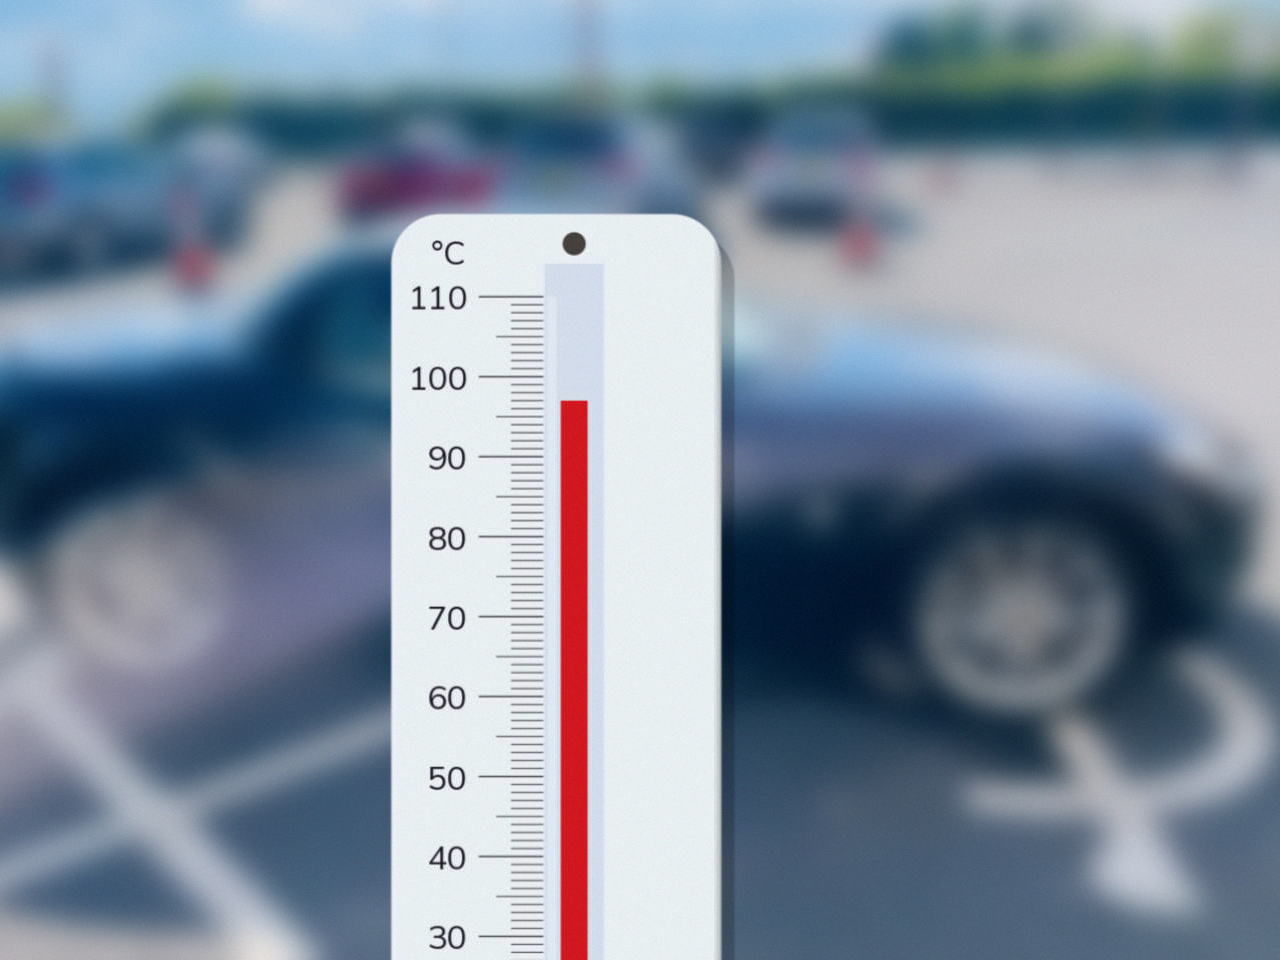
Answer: value=97 unit=°C
